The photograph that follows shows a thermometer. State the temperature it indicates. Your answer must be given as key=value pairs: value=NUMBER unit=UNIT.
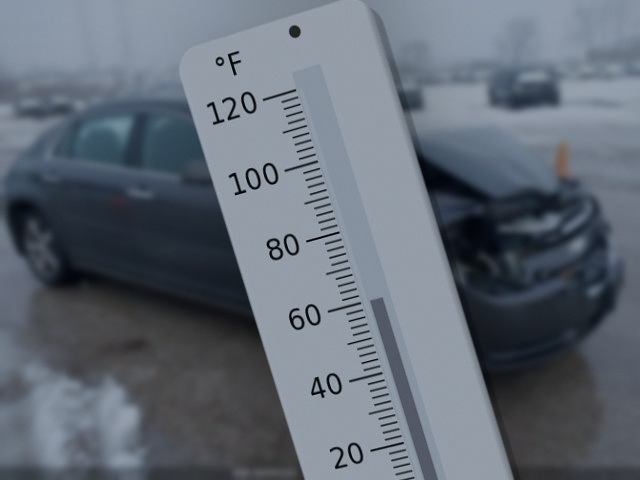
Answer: value=60 unit=°F
